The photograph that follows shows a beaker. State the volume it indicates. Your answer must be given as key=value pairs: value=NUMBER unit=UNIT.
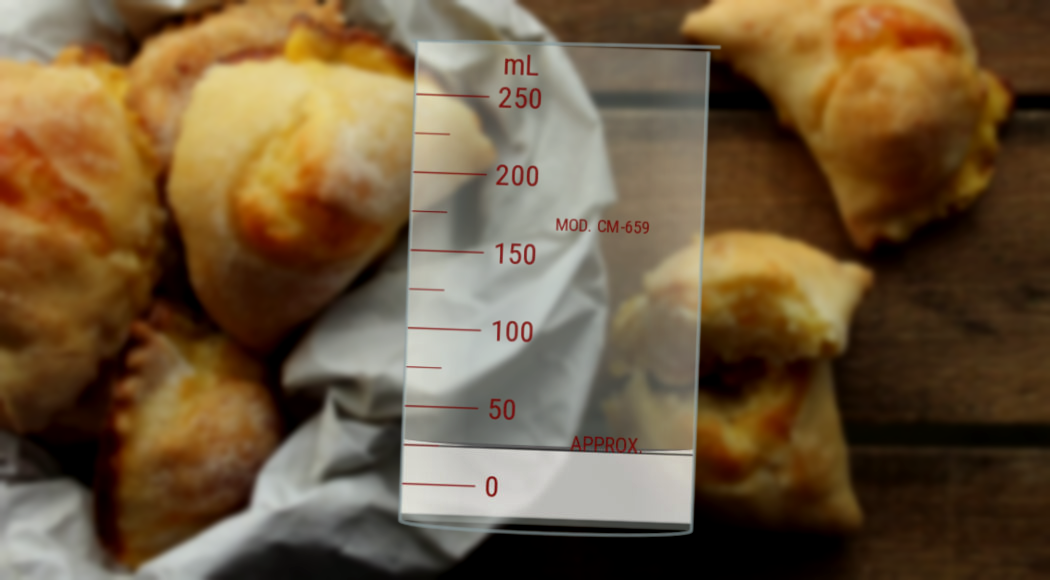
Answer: value=25 unit=mL
